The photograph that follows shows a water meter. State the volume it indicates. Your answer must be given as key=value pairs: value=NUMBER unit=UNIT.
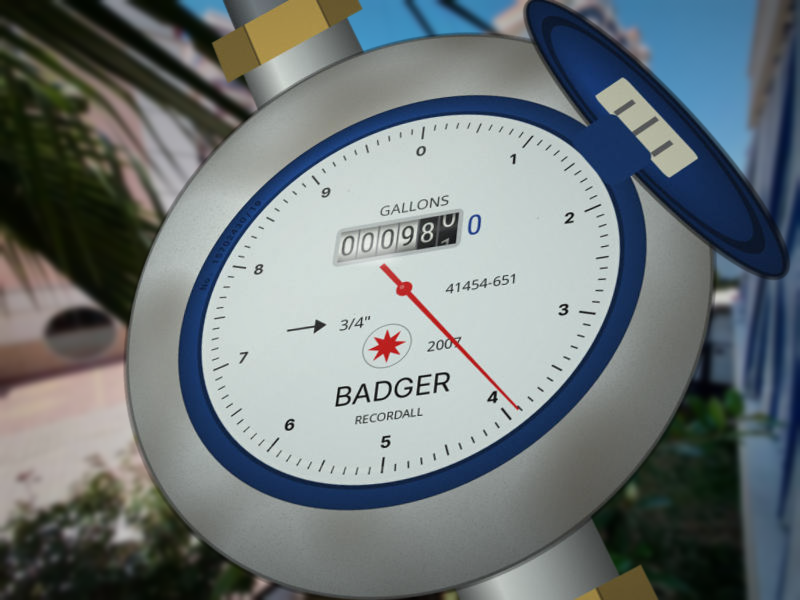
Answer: value=9803.9 unit=gal
